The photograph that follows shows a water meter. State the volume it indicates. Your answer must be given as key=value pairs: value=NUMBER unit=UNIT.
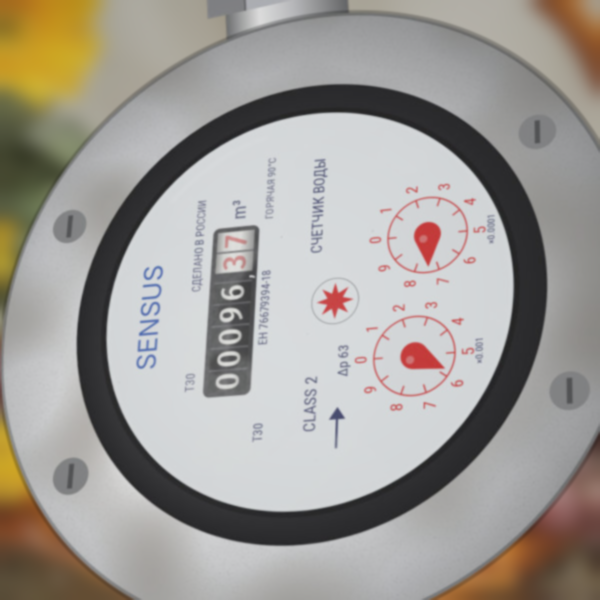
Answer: value=96.3757 unit=m³
